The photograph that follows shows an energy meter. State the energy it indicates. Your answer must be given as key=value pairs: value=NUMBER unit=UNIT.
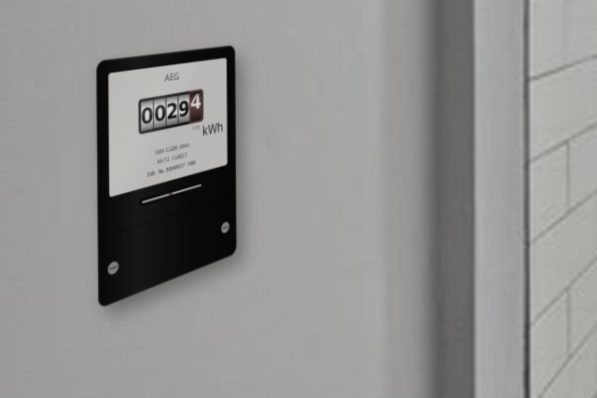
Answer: value=29.4 unit=kWh
